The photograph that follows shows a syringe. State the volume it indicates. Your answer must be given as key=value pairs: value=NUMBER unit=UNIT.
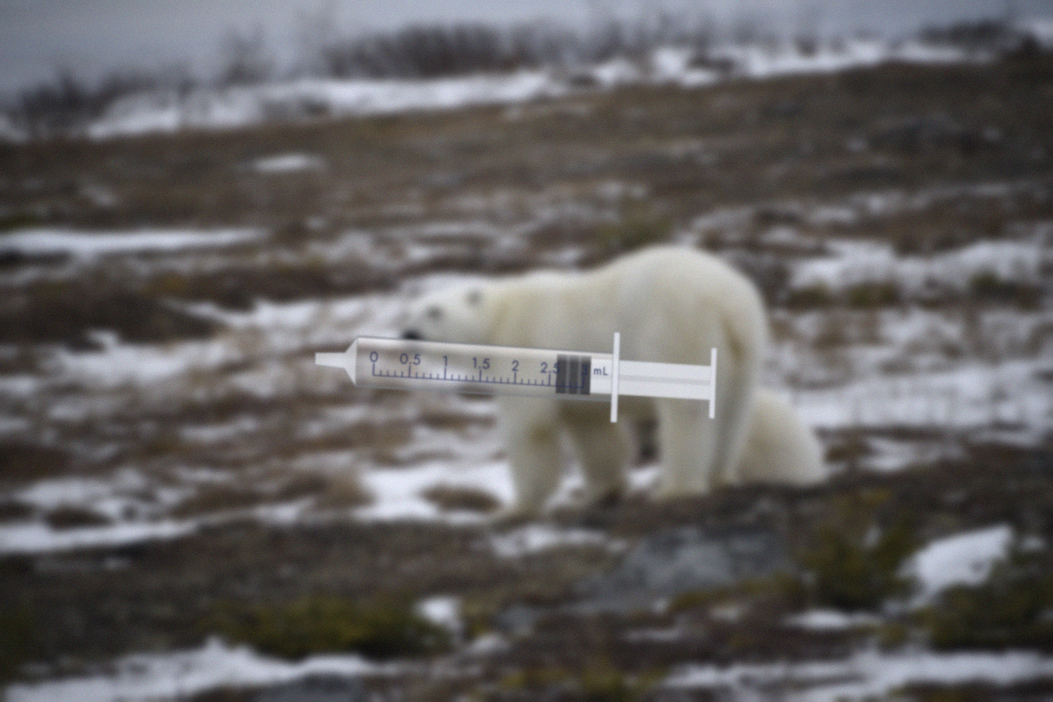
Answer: value=2.6 unit=mL
